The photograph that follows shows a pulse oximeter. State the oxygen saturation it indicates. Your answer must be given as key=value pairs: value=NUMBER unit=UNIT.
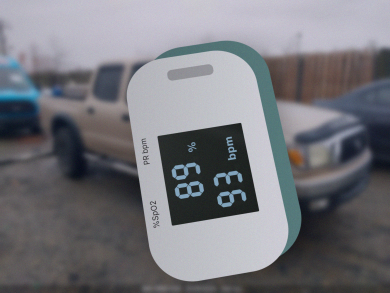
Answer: value=89 unit=%
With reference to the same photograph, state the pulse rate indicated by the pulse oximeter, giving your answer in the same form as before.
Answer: value=93 unit=bpm
